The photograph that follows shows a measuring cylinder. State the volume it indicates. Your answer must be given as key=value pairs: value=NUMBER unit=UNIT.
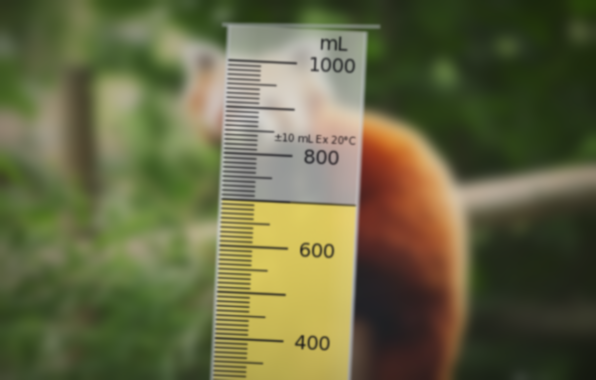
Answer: value=700 unit=mL
